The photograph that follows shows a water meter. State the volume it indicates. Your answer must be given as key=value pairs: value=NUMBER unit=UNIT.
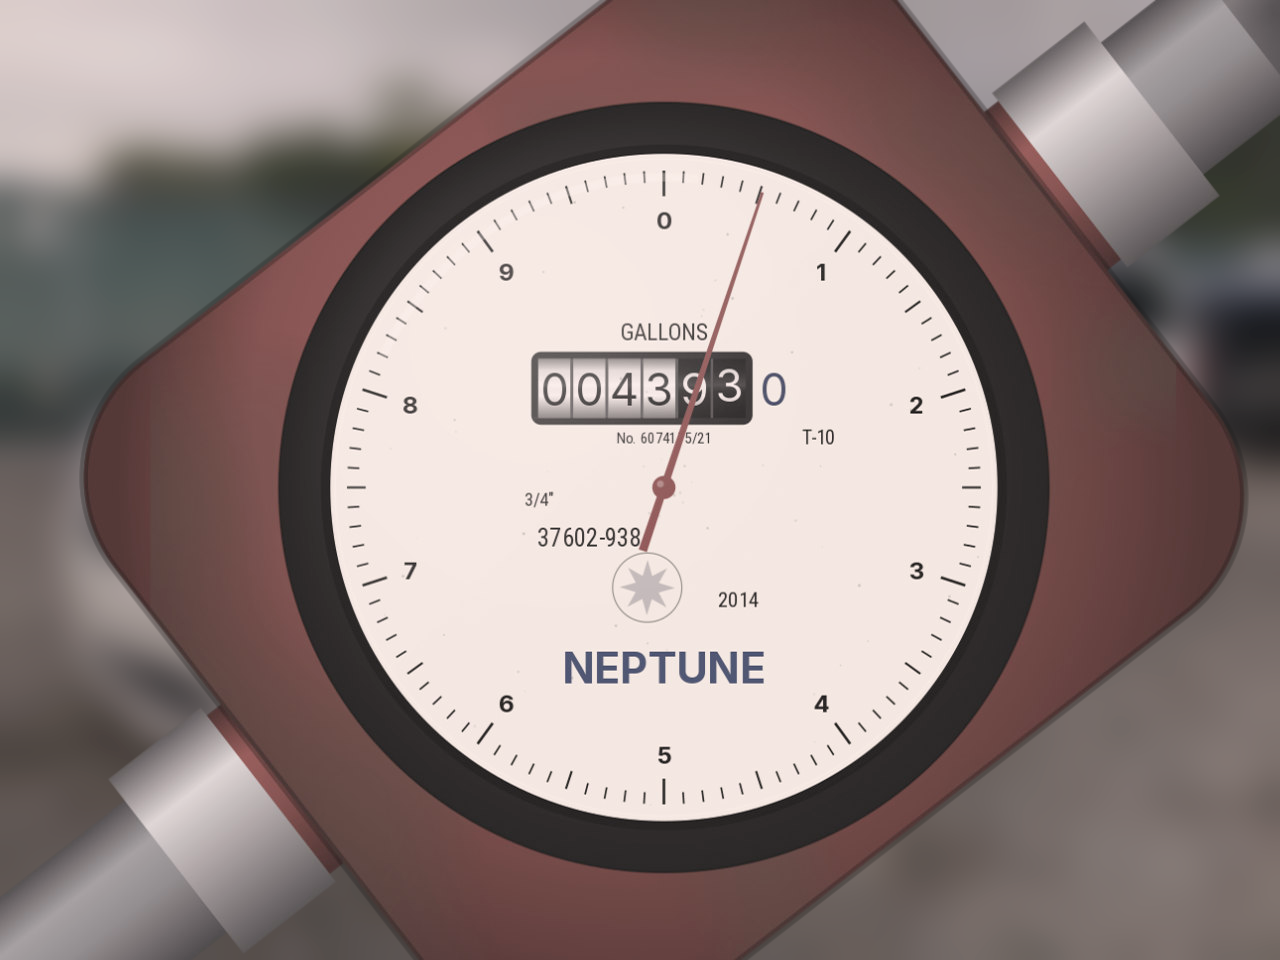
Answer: value=43930.5 unit=gal
